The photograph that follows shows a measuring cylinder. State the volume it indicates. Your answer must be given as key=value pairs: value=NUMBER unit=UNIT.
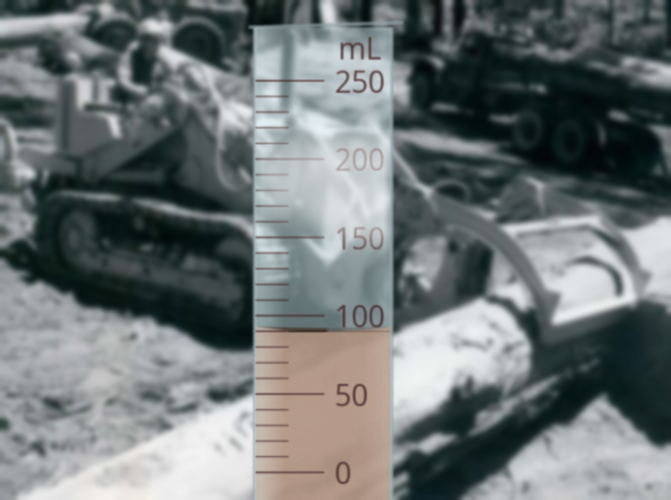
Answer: value=90 unit=mL
